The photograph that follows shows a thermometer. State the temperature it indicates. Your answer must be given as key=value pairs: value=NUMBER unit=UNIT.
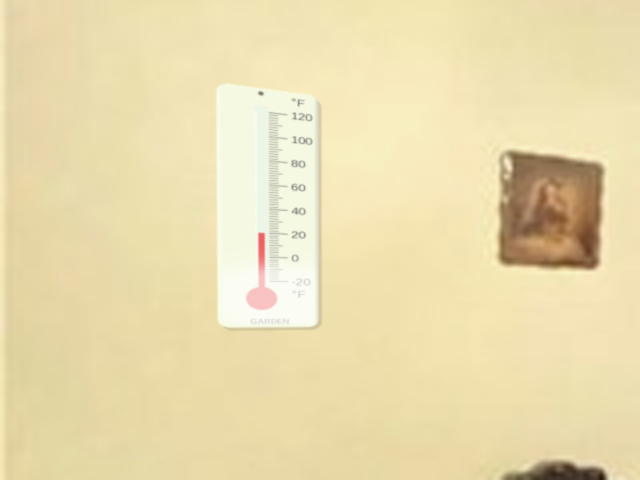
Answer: value=20 unit=°F
